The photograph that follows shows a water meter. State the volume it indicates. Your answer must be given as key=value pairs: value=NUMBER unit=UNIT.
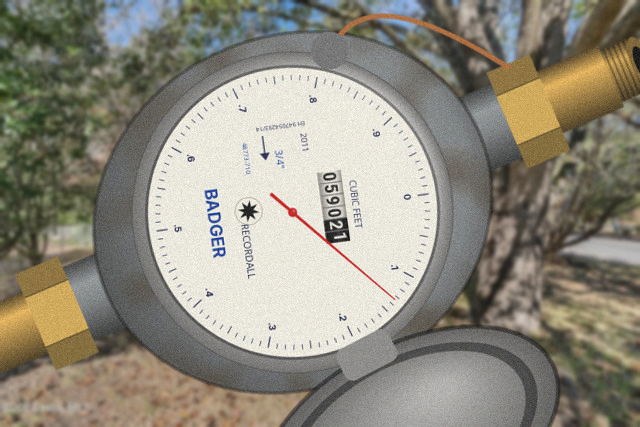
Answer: value=59021.13 unit=ft³
